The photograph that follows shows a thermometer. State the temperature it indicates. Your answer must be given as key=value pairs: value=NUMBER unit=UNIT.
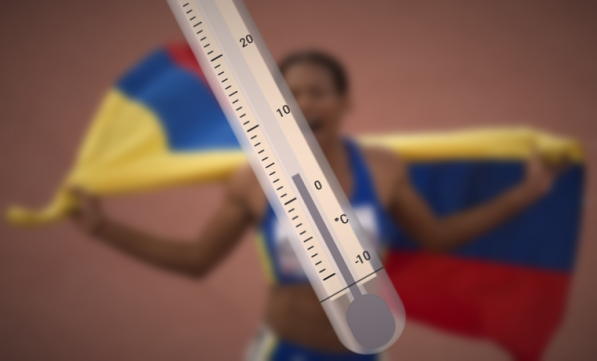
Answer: value=2.5 unit=°C
